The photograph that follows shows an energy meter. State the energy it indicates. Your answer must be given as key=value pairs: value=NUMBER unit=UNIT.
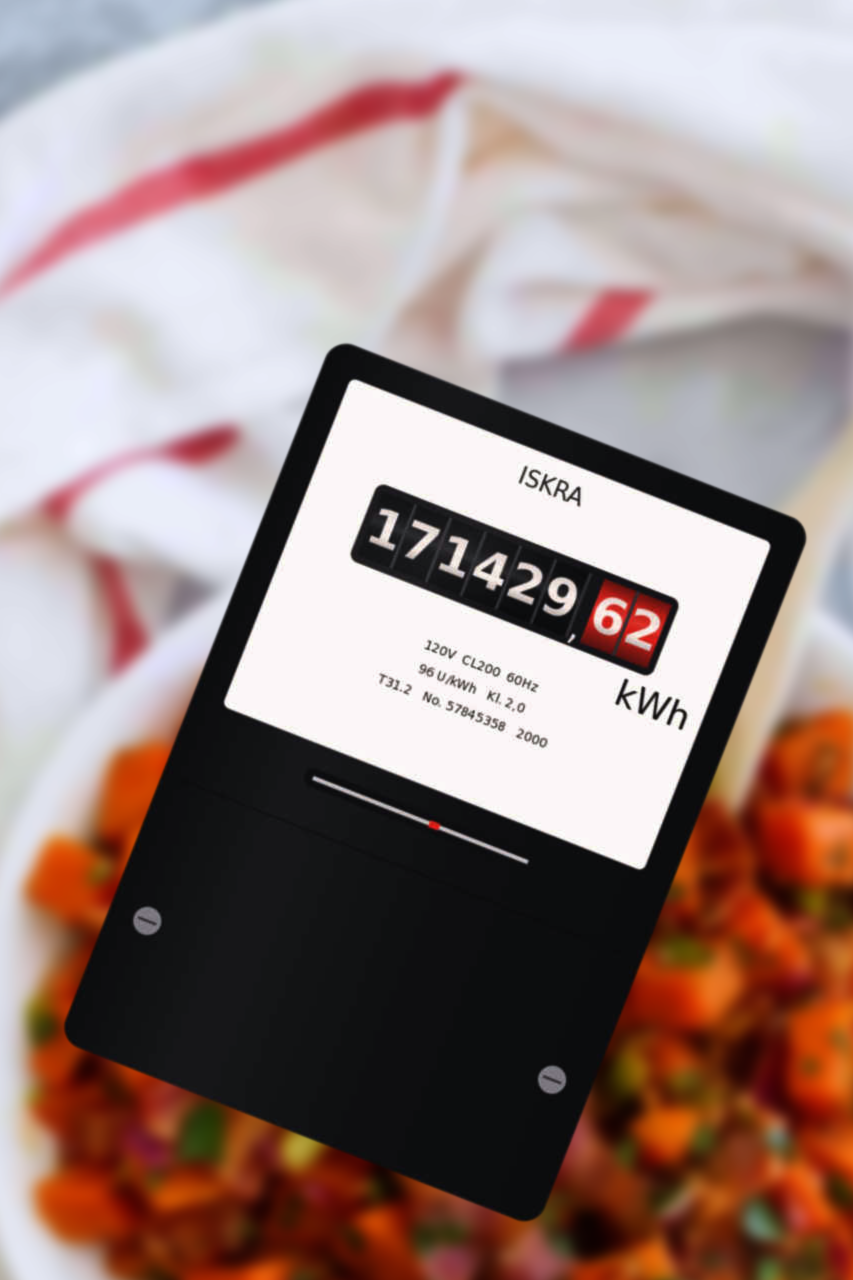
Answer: value=171429.62 unit=kWh
